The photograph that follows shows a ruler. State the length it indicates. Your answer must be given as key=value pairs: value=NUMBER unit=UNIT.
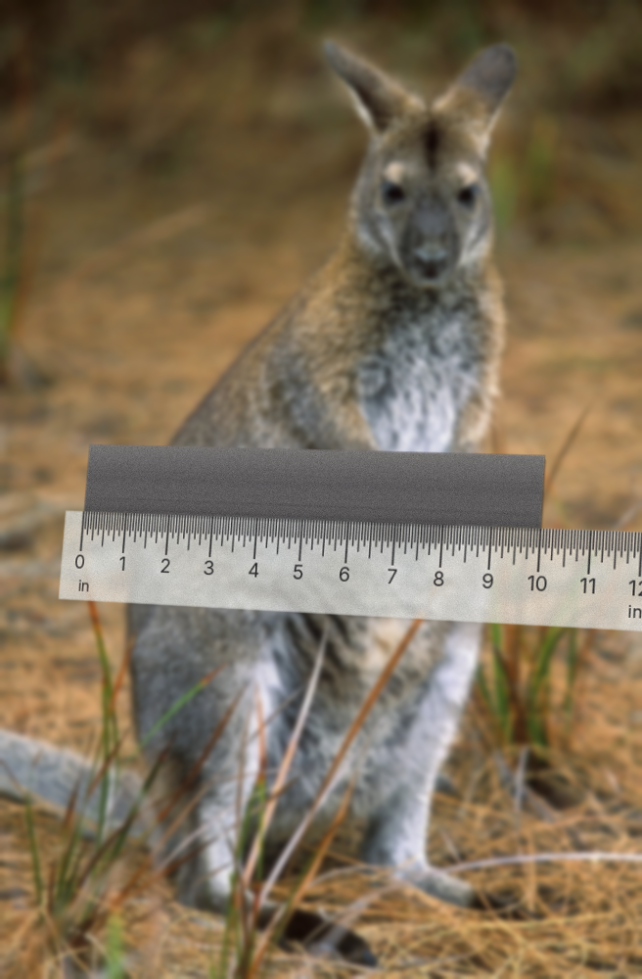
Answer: value=10 unit=in
